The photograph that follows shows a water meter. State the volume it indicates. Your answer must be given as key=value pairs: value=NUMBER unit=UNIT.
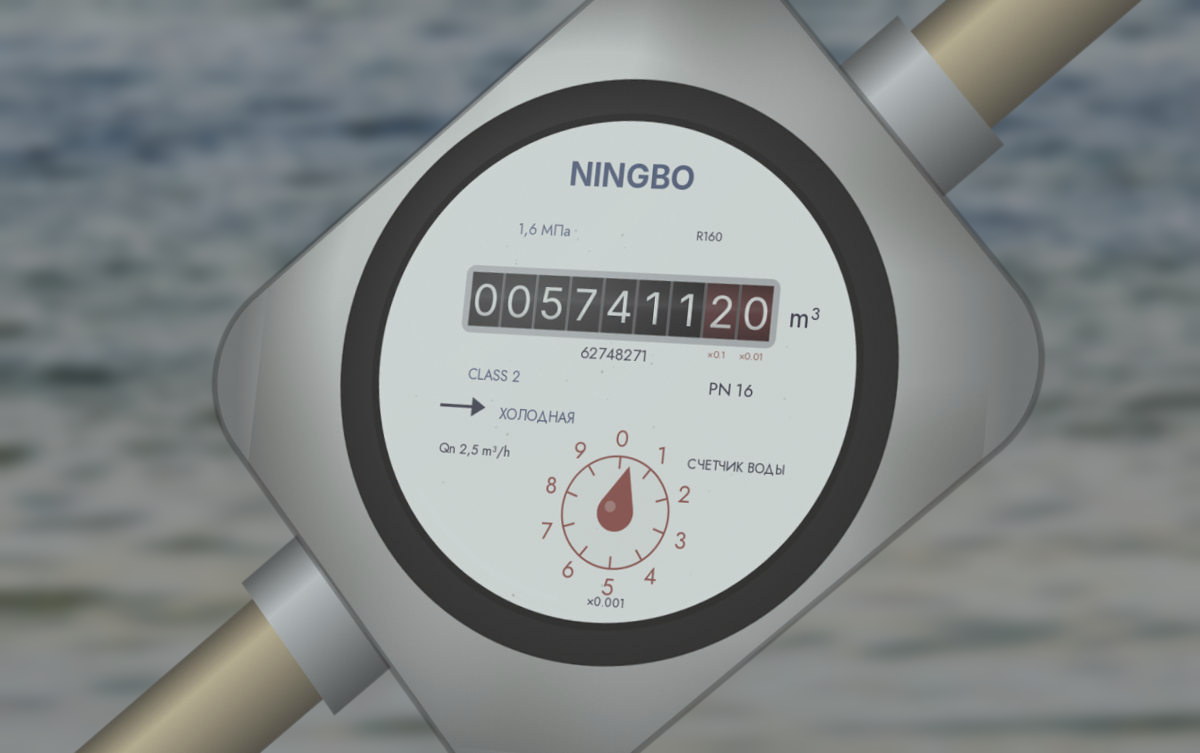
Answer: value=57411.200 unit=m³
